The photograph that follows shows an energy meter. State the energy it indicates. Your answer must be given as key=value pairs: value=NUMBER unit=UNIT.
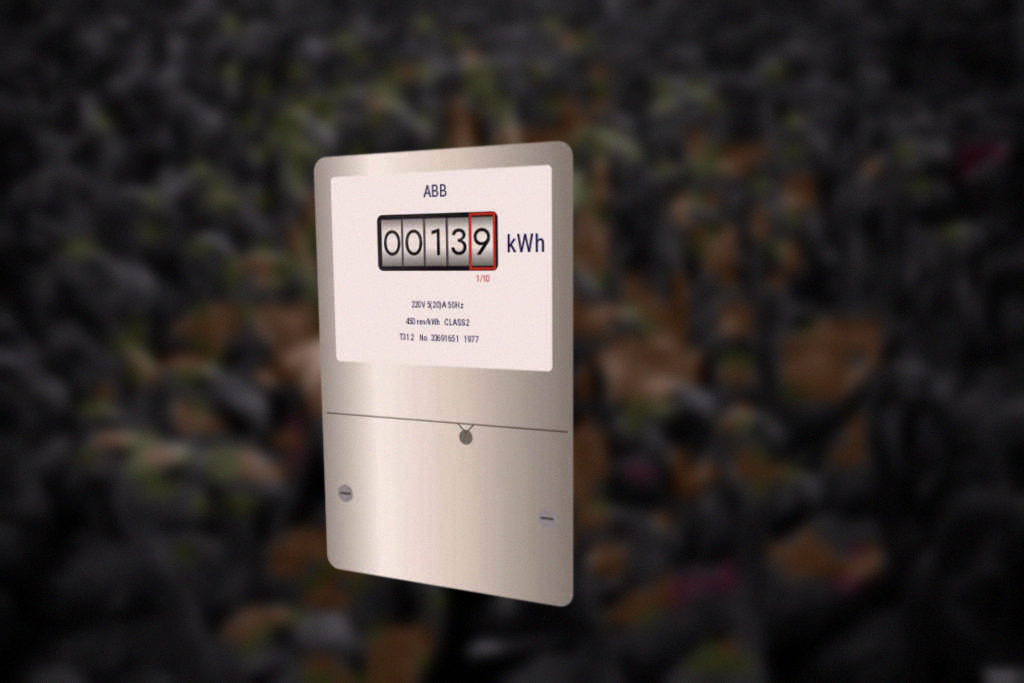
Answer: value=13.9 unit=kWh
